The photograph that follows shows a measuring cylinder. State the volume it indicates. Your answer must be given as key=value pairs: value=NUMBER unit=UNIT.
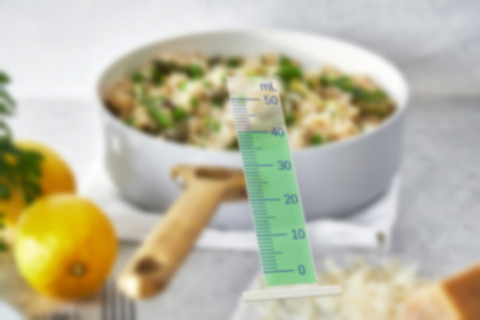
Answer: value=40 unit=mL
